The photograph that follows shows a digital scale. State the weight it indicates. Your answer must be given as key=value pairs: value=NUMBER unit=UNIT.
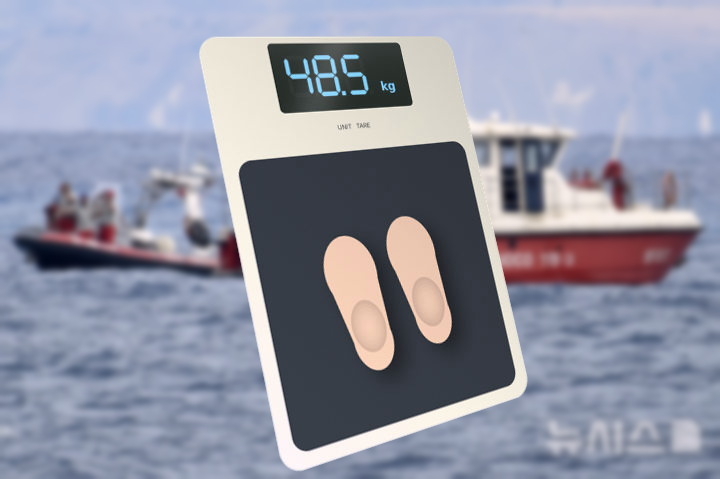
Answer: value=48.5 unit=kg
